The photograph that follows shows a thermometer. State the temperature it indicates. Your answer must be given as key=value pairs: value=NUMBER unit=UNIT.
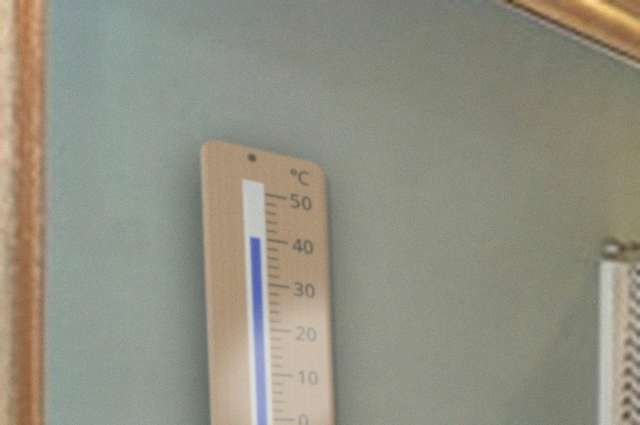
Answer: value=40 unit=°C
